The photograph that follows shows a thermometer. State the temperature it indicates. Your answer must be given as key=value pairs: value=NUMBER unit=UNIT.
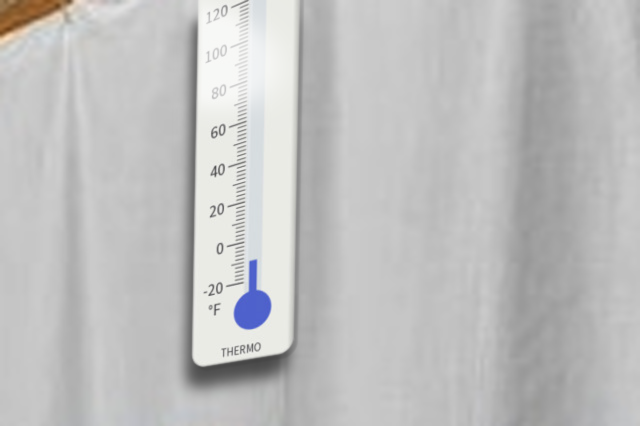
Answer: value=-10 unit=°F
